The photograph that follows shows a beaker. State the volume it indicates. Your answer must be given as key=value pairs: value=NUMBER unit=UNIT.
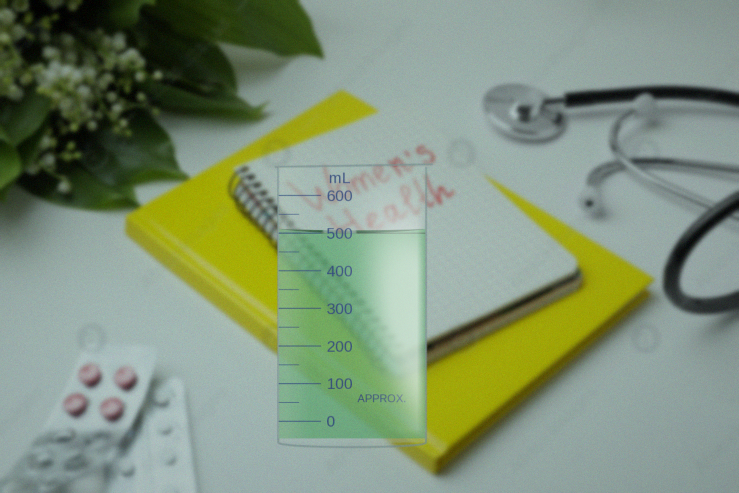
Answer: value=500 unit=mL
